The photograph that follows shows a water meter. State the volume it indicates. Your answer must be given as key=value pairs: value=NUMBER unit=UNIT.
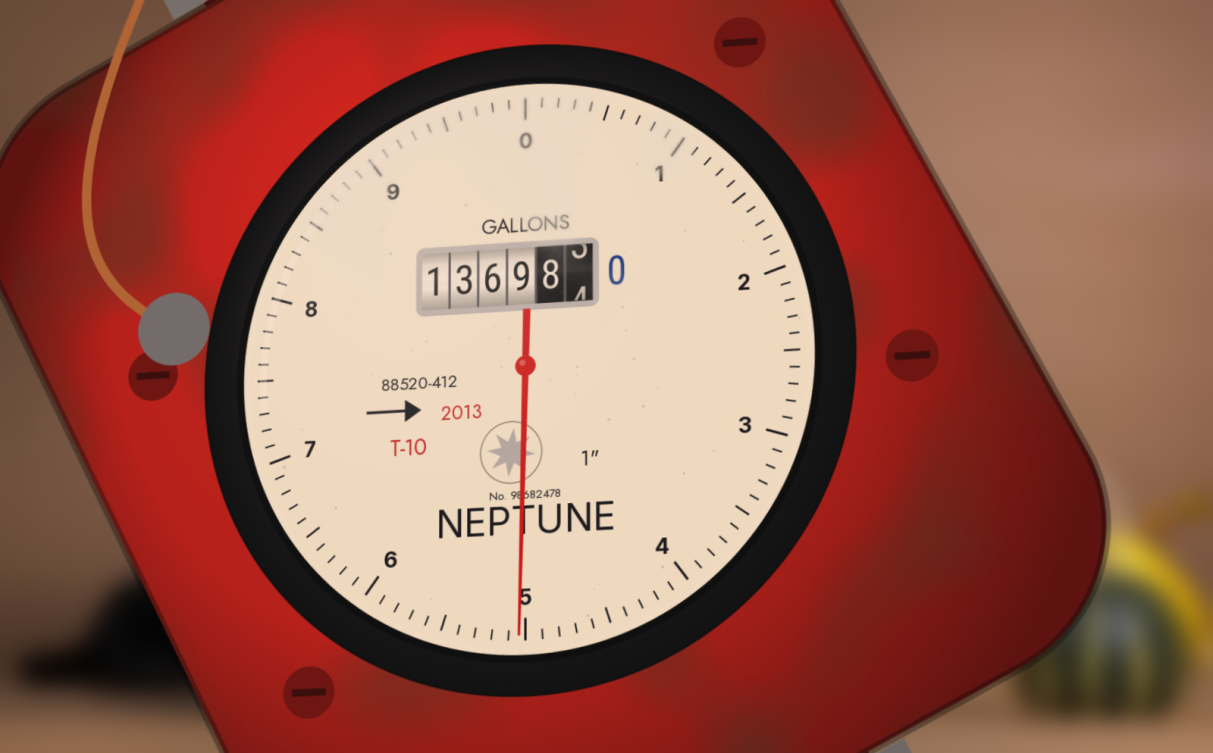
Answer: value=1369835.0 unit=gal
